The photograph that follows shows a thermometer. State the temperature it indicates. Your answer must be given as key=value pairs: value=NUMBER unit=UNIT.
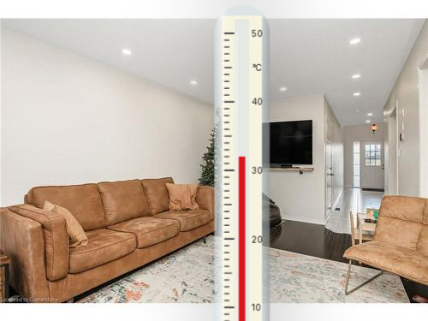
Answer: value=32 unit=°C
